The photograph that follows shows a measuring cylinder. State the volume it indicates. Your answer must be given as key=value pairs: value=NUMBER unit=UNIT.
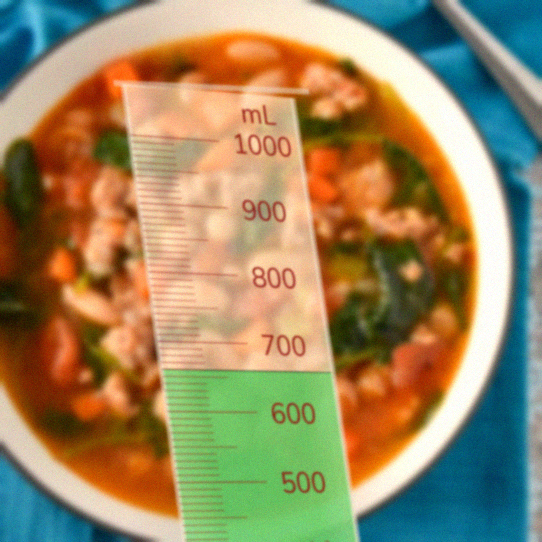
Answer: value=660 unit=mL
